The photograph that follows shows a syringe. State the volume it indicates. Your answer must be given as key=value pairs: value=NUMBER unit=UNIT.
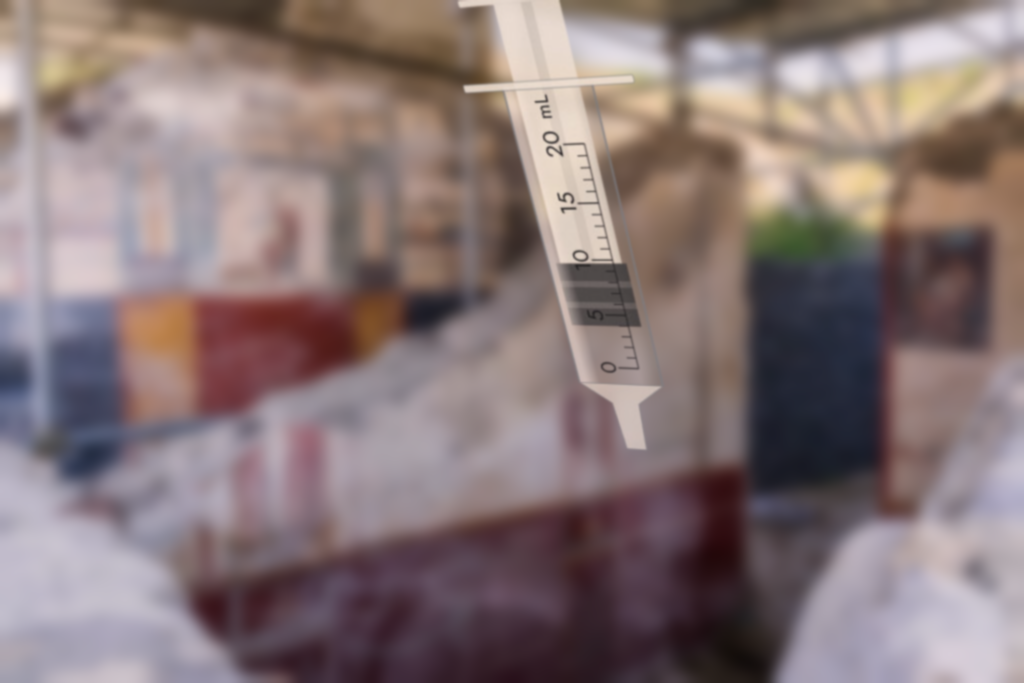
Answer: value=4 unit=mL
